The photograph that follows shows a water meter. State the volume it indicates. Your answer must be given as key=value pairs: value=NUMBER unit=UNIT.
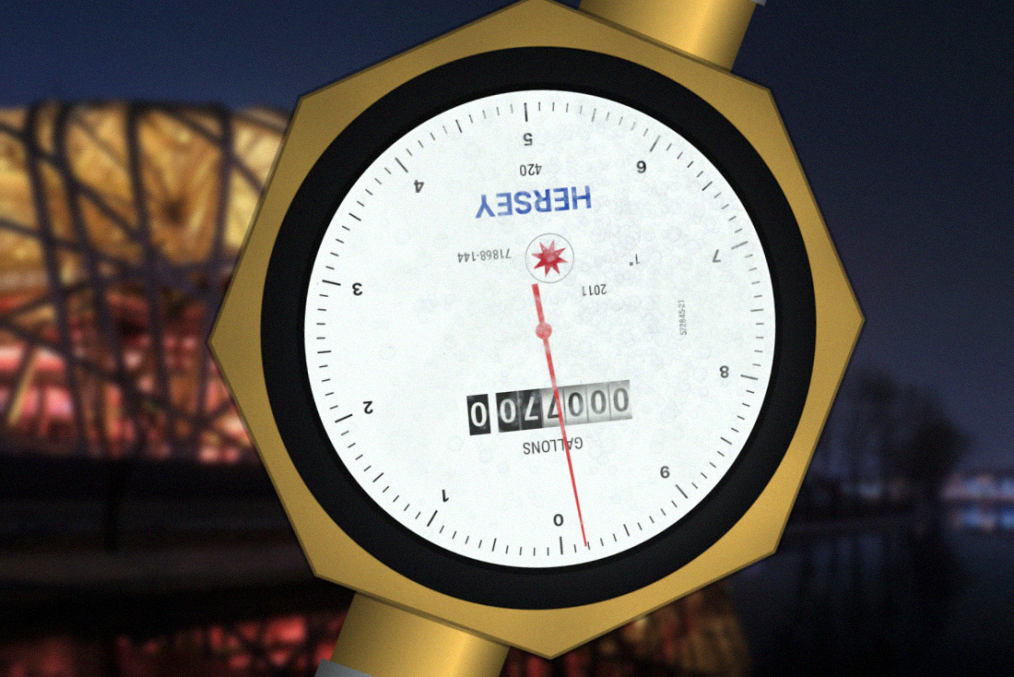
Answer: value=7699.8 unit=gal
